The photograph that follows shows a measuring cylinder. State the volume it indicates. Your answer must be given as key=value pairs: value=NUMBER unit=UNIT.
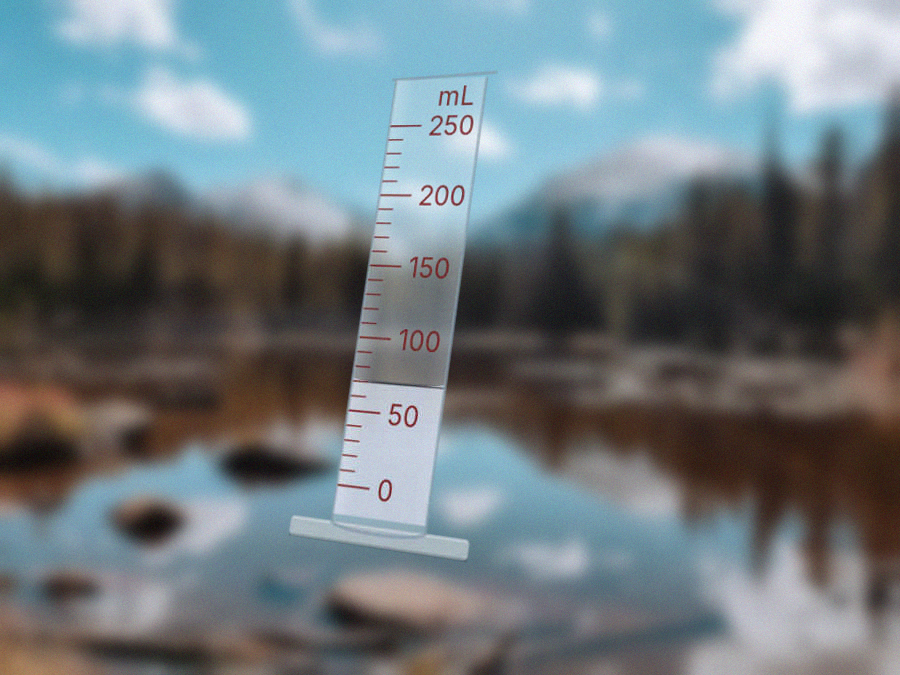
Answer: value=70 unit=mL
